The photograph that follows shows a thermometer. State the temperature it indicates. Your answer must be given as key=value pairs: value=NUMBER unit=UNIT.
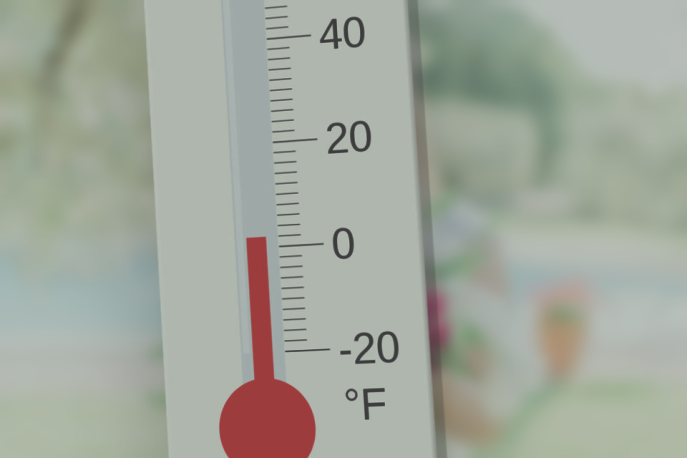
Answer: value=2 unit=°F
